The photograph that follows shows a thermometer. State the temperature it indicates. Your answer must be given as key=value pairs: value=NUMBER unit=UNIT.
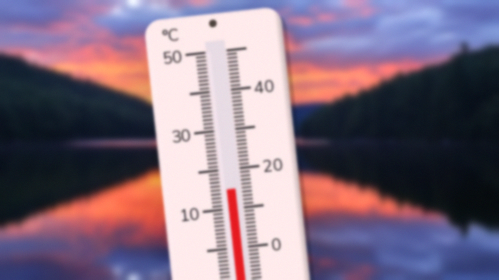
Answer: value=15 unit=°C
